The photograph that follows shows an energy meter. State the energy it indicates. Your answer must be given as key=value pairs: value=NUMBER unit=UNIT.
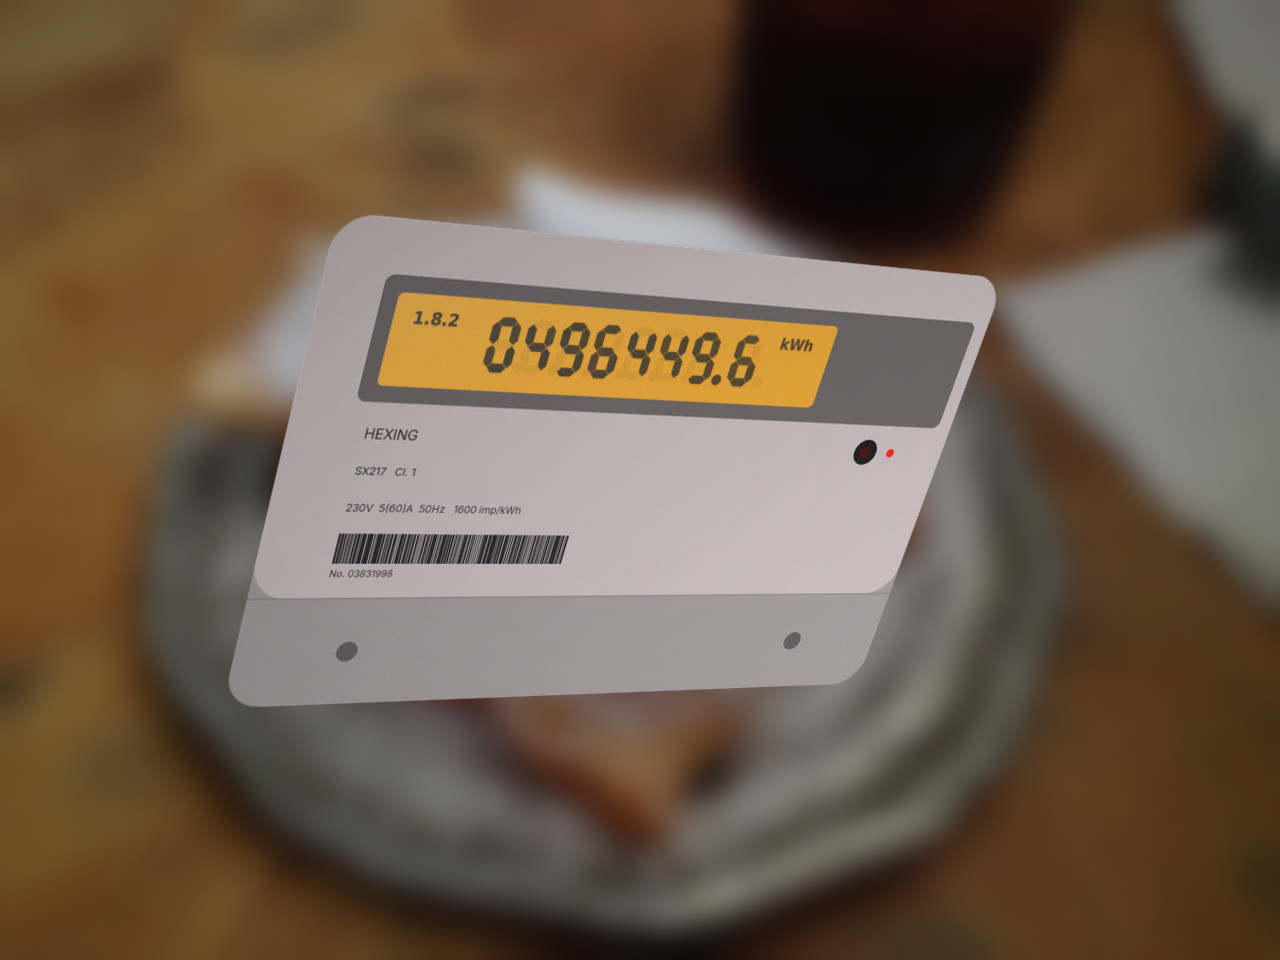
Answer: value=496449.6 unit=kWh
